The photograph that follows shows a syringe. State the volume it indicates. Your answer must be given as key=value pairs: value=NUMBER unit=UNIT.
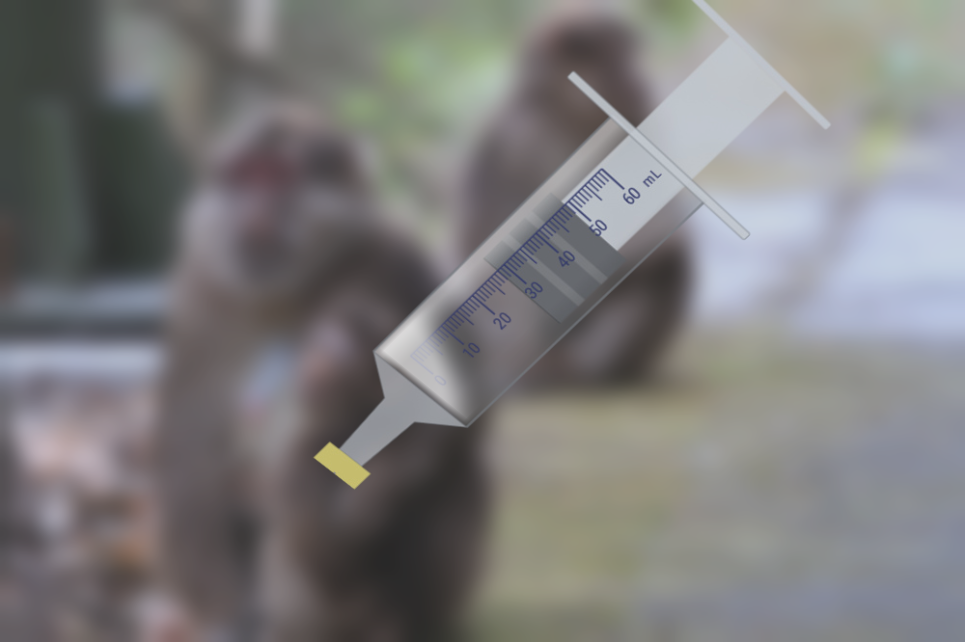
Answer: value=28 unit=mL
